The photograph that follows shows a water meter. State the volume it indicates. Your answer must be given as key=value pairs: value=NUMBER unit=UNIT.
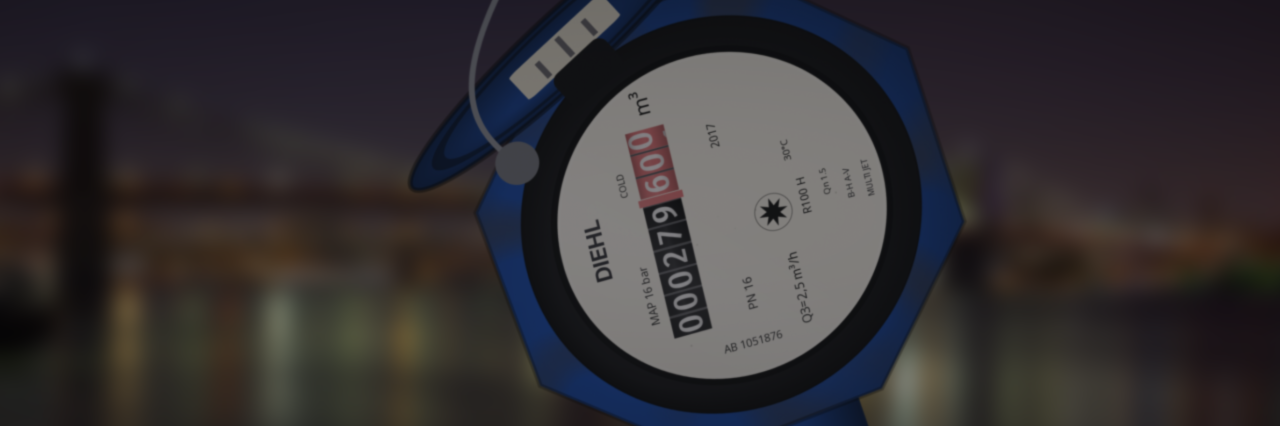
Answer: value=279.600 unit=m³
